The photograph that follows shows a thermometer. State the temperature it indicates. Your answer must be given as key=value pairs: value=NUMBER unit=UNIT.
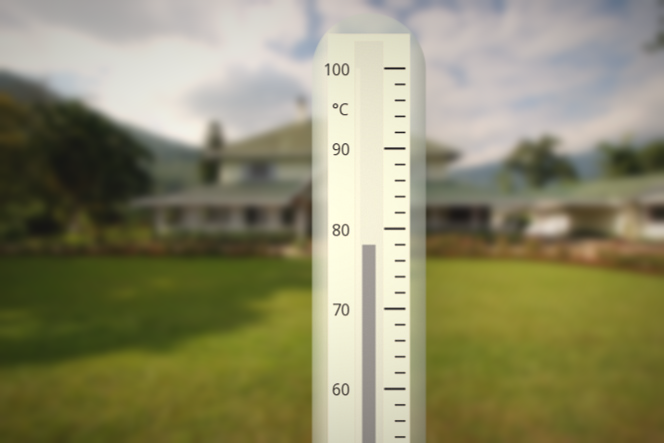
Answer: value=78 unit=°C
